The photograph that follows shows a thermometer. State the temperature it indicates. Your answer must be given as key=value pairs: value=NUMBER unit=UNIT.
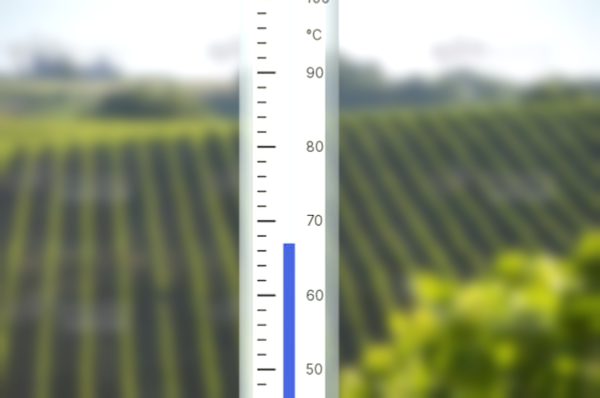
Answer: value=67 unit=°C
